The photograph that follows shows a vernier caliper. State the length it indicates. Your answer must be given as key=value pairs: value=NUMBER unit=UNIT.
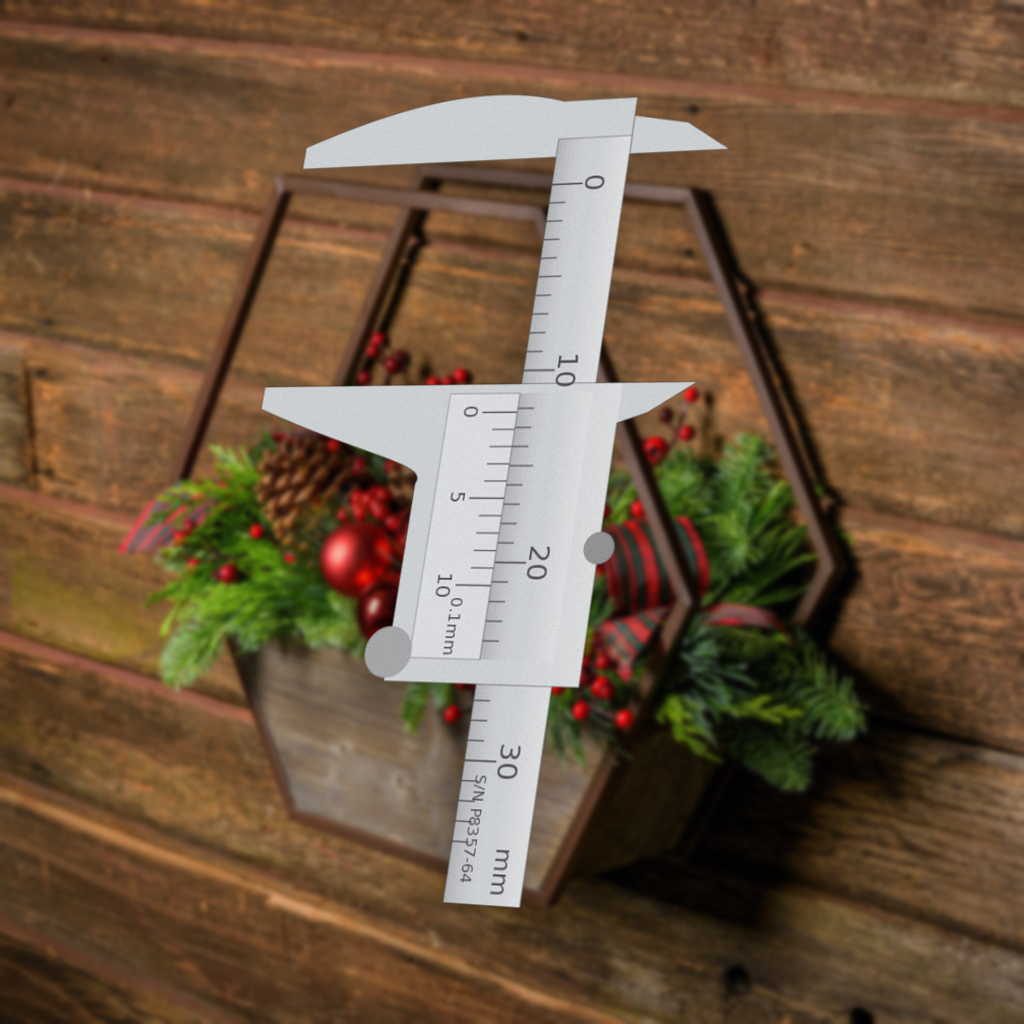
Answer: value=12.2 unit=mm
